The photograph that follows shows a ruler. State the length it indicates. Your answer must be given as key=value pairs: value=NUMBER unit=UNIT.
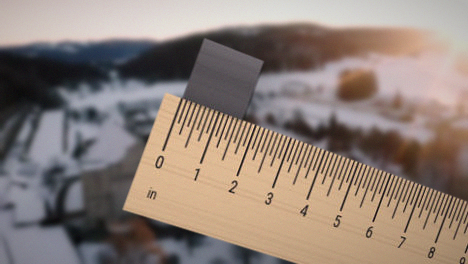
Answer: value=1.625 unit=in
